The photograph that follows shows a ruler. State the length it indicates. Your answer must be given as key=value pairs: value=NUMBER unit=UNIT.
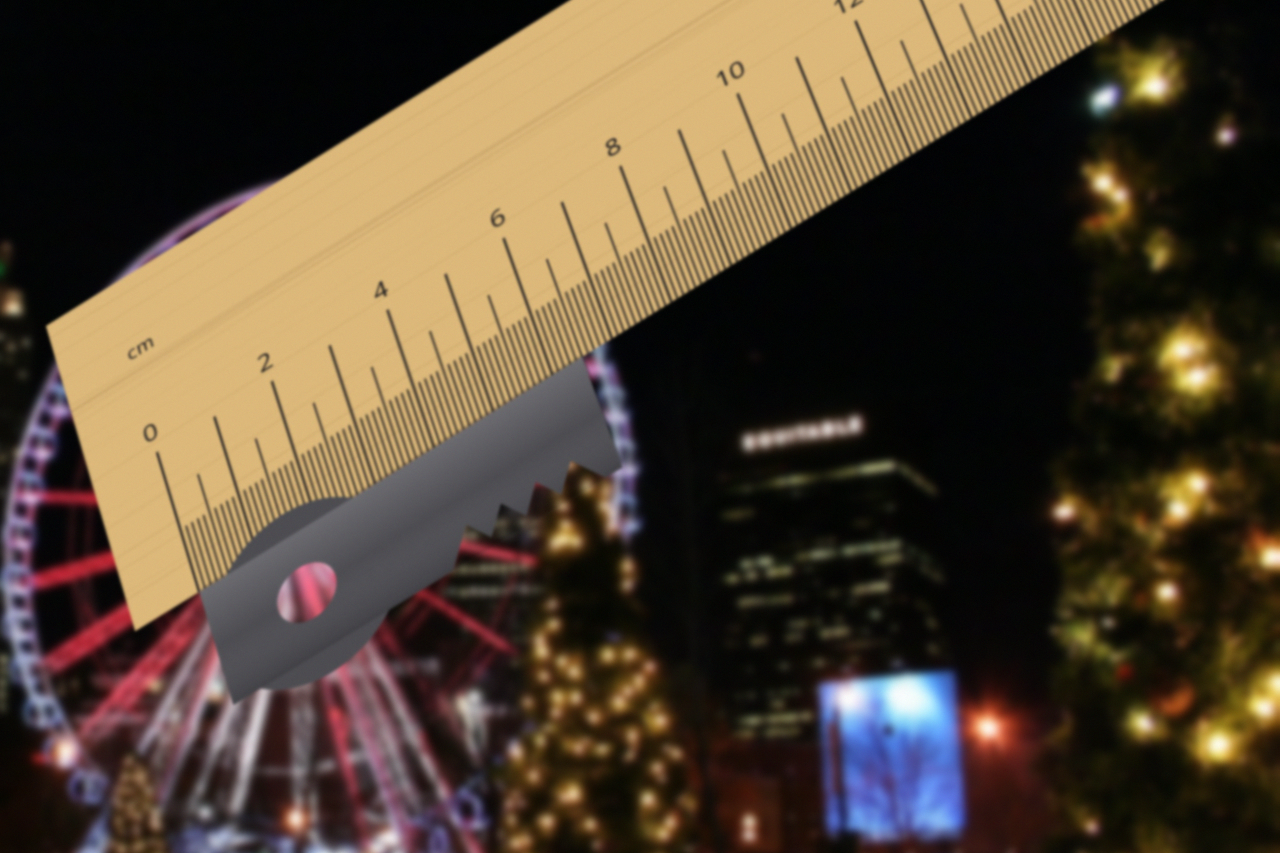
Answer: value=6.5 unit=cm
